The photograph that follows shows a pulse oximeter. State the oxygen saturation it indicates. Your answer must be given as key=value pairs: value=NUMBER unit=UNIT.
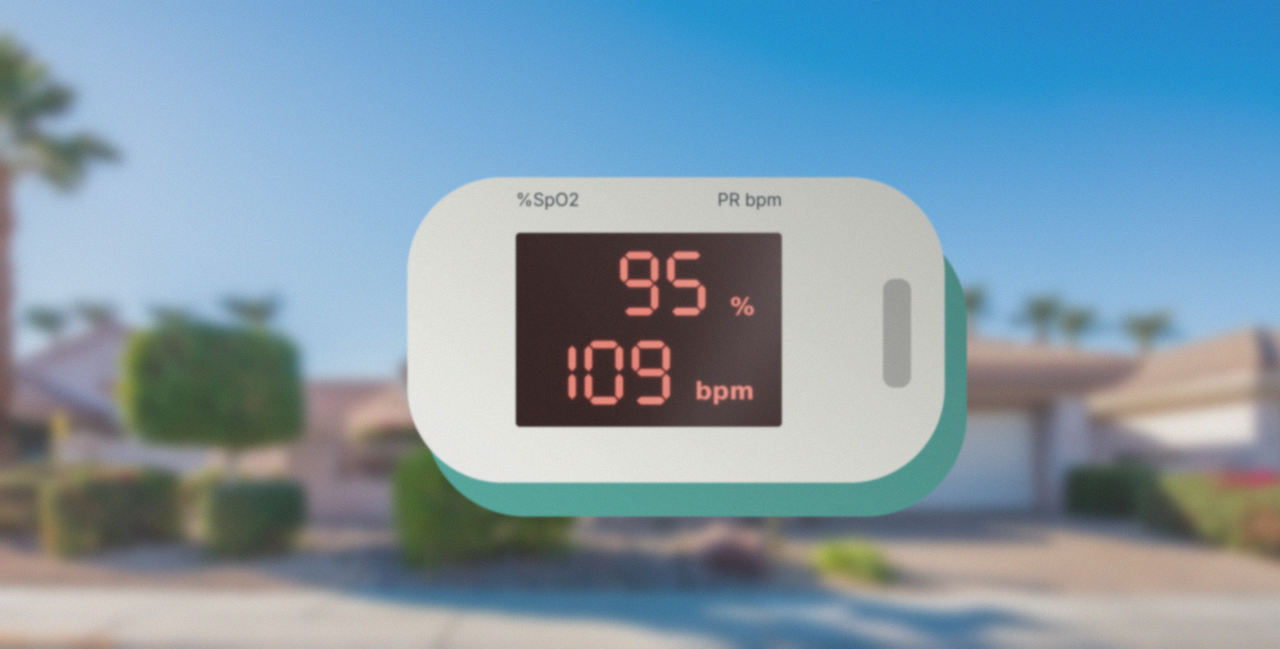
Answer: value=95 unit=%
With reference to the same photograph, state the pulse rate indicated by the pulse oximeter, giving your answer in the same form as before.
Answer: value=109 unit=bpm
